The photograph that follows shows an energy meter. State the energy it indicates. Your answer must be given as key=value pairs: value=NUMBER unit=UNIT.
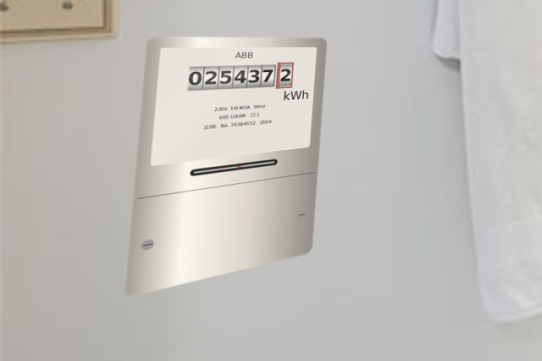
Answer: value=25437.2 unit=kWh
